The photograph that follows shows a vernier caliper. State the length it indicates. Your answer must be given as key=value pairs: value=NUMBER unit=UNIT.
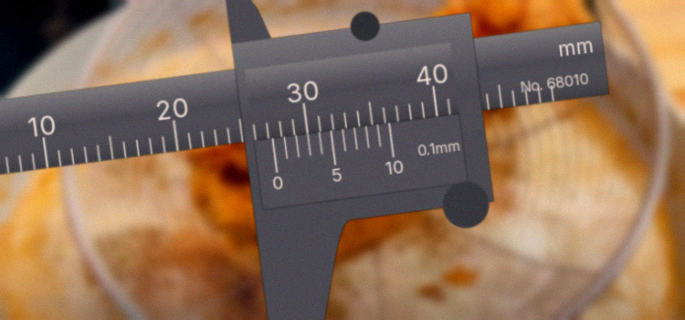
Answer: value=27.3 unit=mm
